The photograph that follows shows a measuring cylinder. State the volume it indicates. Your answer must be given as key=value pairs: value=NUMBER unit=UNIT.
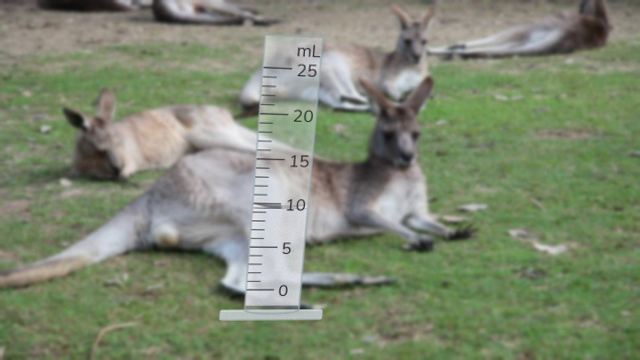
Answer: value=9.5 unit=mL
